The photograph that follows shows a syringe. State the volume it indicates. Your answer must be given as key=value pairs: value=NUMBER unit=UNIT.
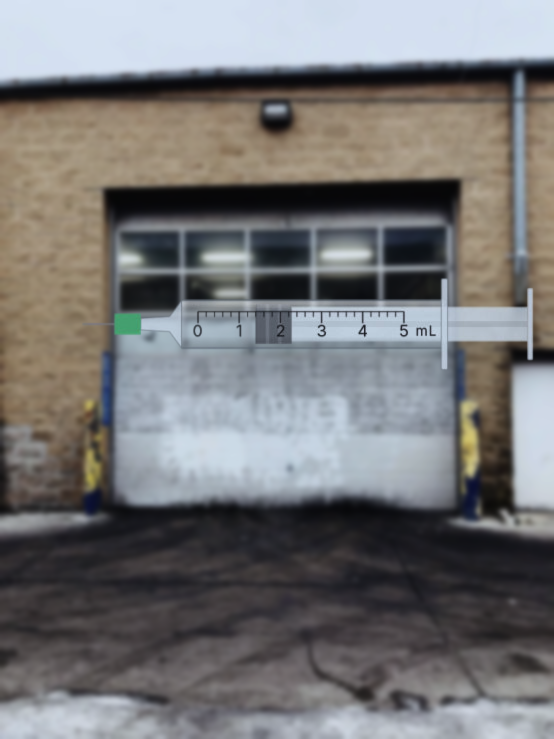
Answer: value=1.4 unit=mL
